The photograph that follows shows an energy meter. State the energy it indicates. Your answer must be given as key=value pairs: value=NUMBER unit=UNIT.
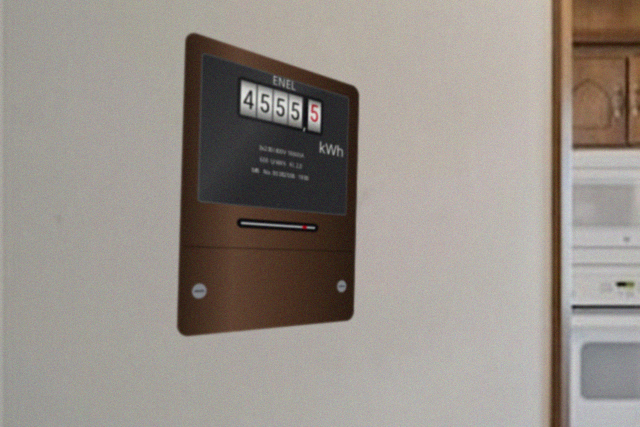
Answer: value=4555.5 unit=kWh
